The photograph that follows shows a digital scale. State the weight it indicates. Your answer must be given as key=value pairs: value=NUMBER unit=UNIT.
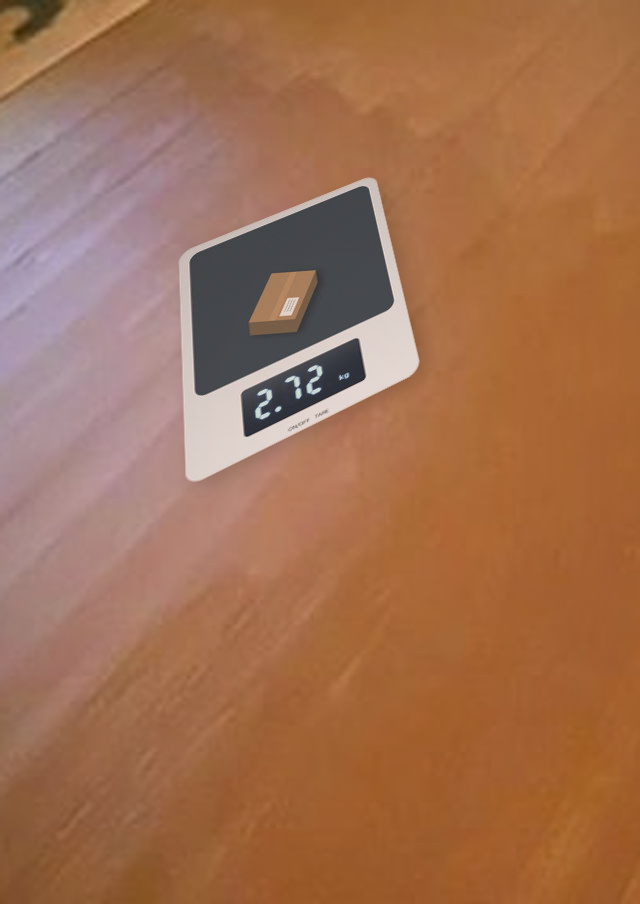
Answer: value=2.72 unit=kg
